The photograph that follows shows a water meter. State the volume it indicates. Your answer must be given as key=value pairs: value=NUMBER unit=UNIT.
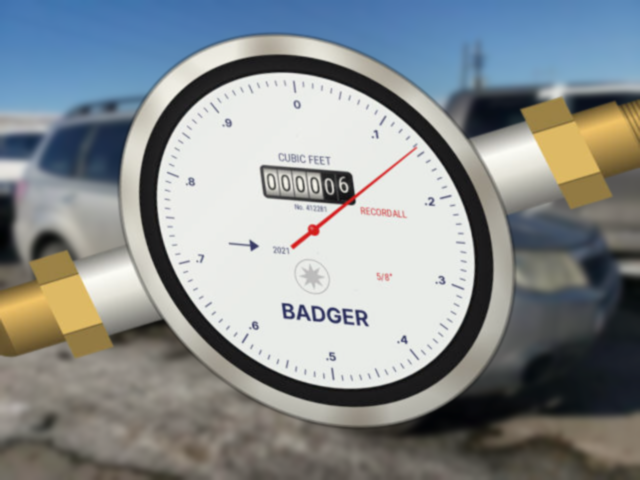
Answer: value=6.14 unit=ft³
